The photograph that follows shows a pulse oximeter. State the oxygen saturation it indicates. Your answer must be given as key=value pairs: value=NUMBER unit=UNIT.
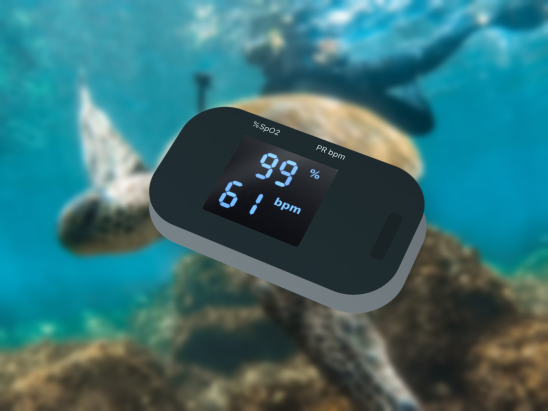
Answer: value=99 unit=%
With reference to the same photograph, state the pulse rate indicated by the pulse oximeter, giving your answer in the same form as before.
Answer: value=61 unit=bpm
